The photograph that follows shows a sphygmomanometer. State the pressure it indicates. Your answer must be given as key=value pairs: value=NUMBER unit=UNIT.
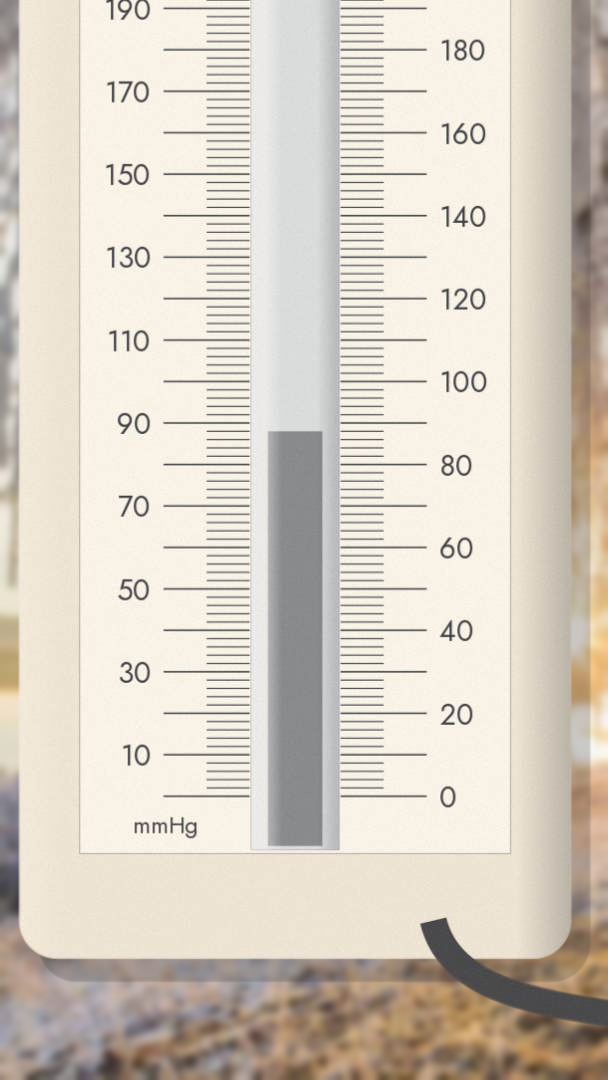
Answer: value=88 unit=mmHg
